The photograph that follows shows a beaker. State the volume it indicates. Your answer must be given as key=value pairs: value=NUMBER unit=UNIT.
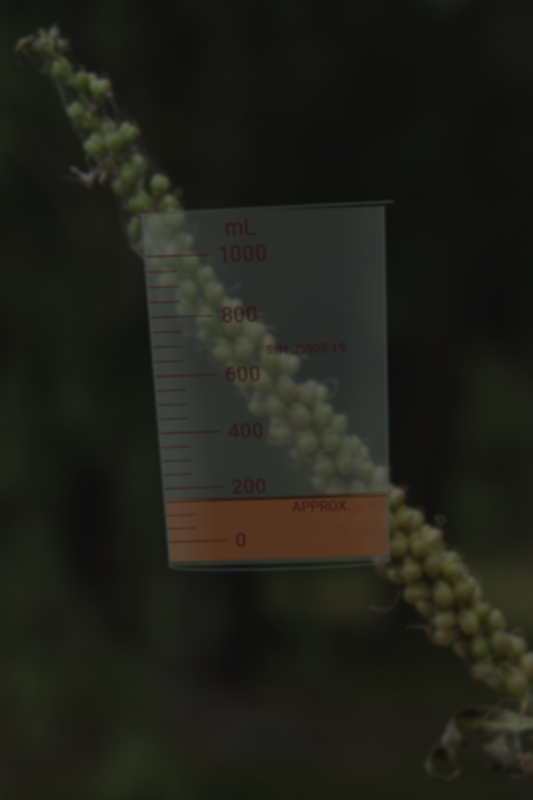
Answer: value=150 unit=mL
